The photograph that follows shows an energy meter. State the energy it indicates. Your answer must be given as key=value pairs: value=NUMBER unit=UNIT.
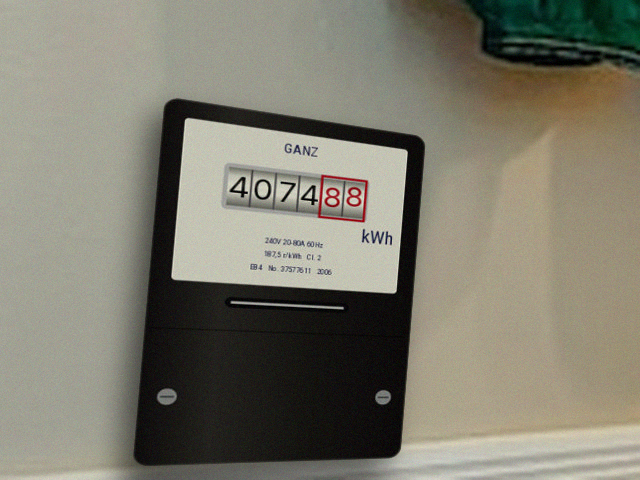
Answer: value=4074.88 unit=kWh
